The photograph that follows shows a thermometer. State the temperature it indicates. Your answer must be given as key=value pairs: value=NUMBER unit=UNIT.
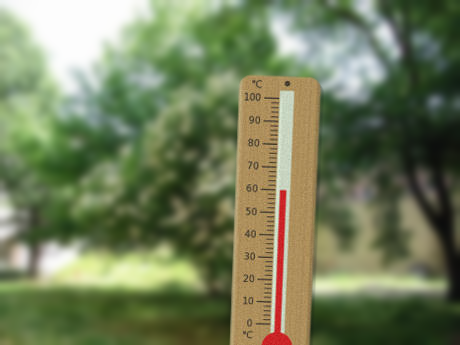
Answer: value=60 unit=°C
